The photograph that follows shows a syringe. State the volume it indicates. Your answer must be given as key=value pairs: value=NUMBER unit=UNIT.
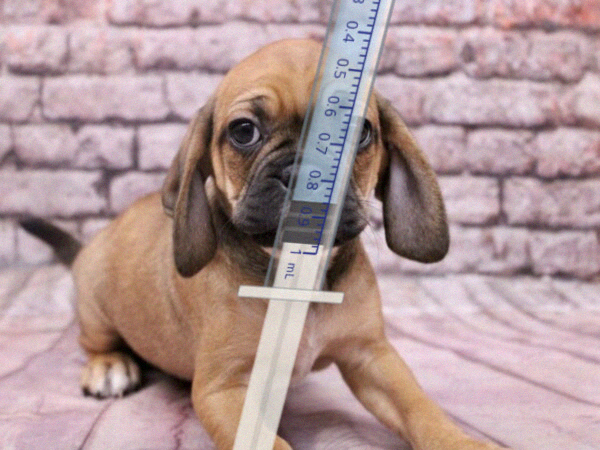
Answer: value=0.86 unit=mL
